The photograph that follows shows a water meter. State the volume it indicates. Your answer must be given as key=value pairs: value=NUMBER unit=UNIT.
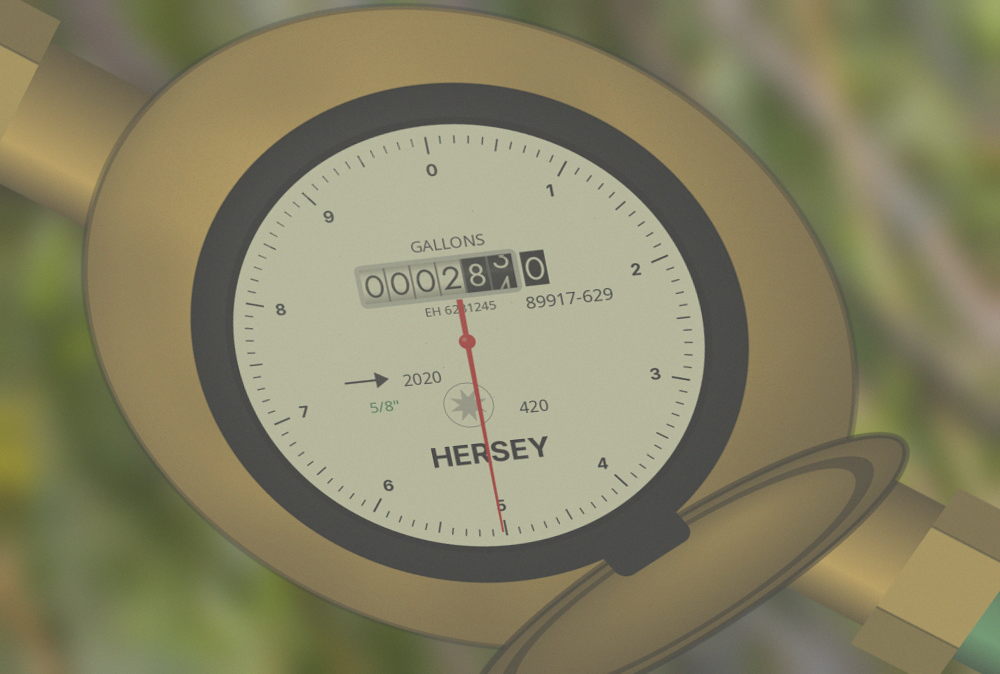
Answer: value=2835.0 unit=gal
